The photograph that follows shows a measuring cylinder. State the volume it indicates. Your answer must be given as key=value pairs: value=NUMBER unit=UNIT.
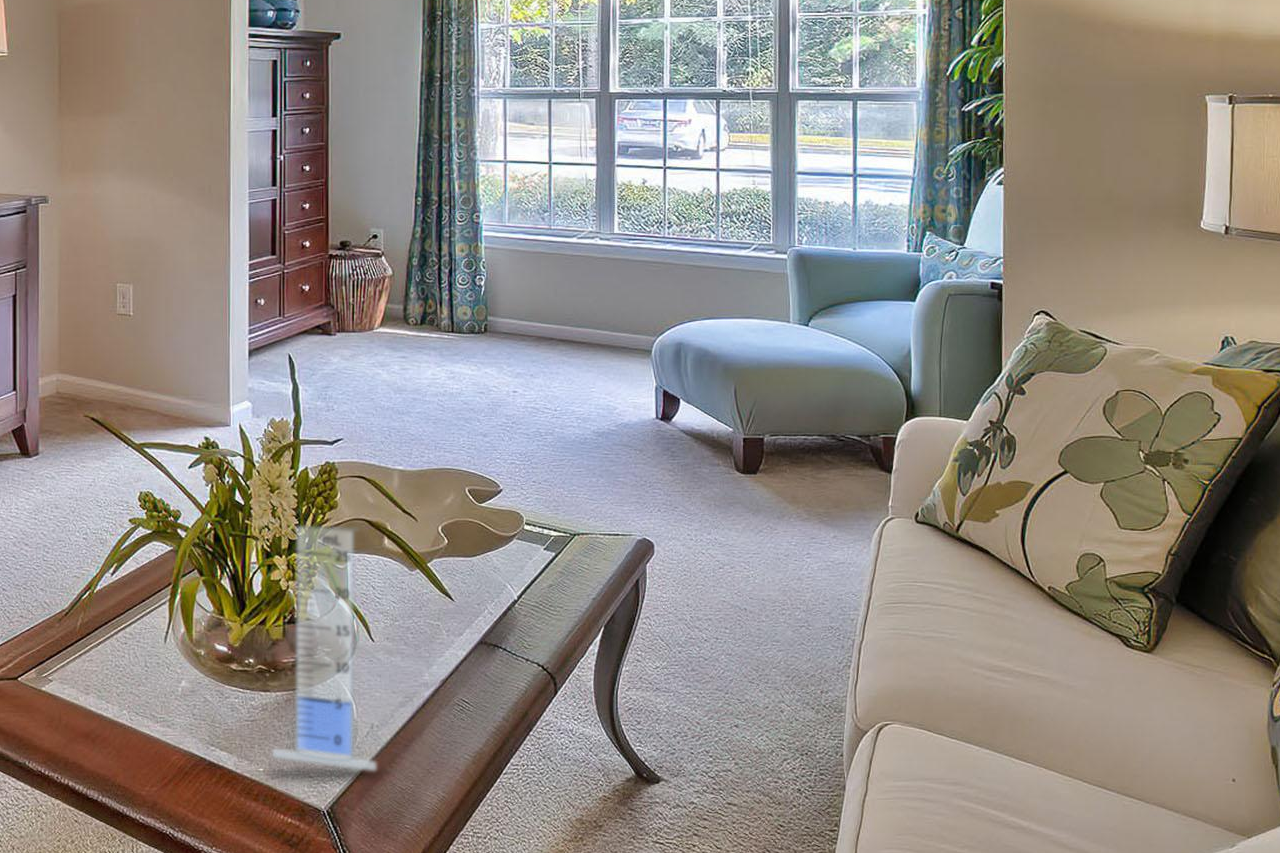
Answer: value=5 unit=mL
